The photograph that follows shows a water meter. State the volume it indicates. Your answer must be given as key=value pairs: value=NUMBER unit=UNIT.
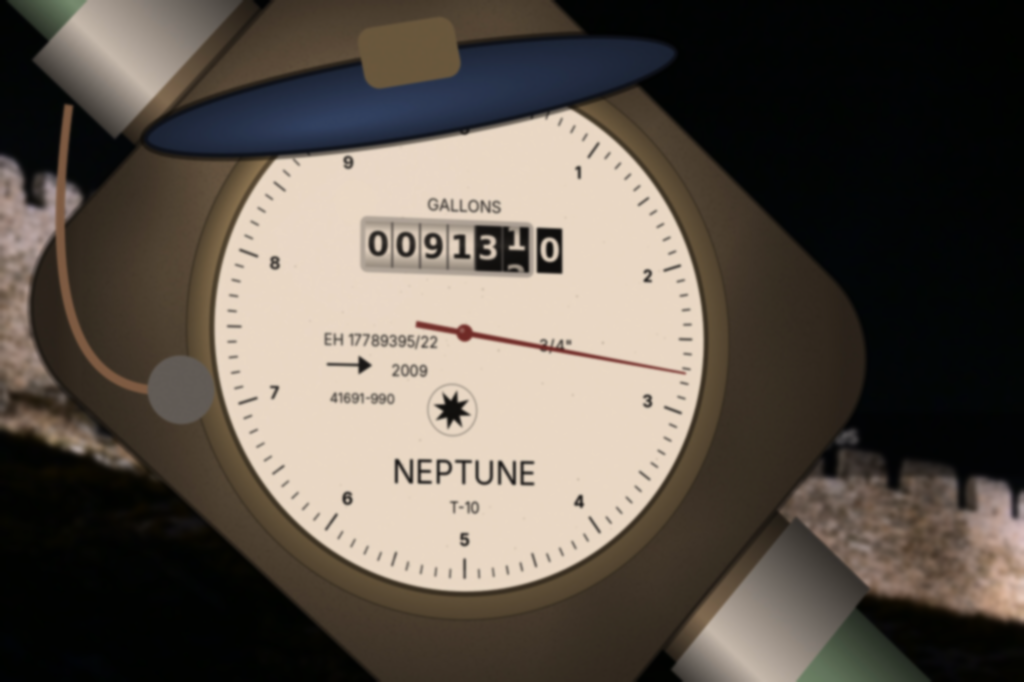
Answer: value=91312.7 unit=gal
